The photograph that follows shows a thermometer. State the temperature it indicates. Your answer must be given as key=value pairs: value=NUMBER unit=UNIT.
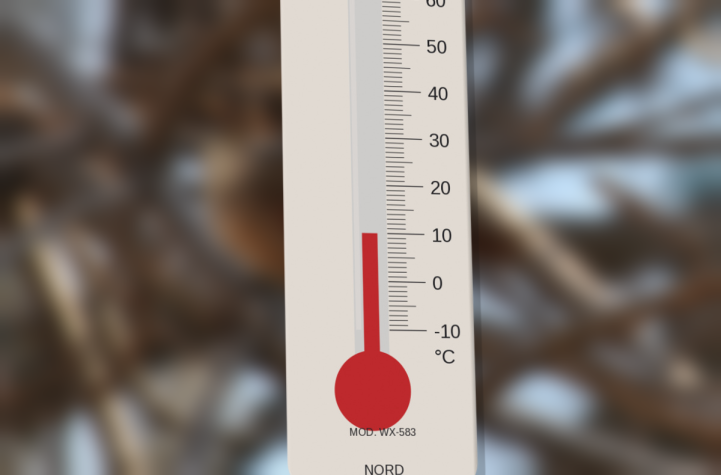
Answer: value=10 unit=°C
